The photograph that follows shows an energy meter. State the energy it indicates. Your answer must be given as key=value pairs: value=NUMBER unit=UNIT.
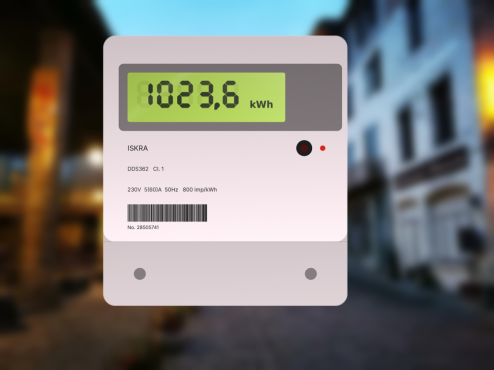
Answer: value=1023.6 unit=kWh
